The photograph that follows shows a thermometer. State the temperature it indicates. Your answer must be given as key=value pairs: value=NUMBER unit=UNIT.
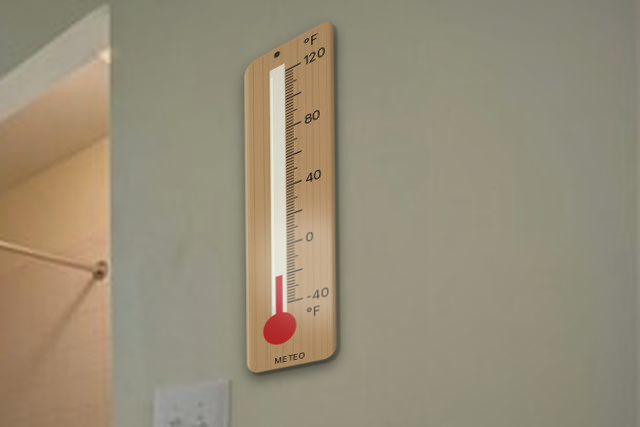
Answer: value=-20 unit=°F
